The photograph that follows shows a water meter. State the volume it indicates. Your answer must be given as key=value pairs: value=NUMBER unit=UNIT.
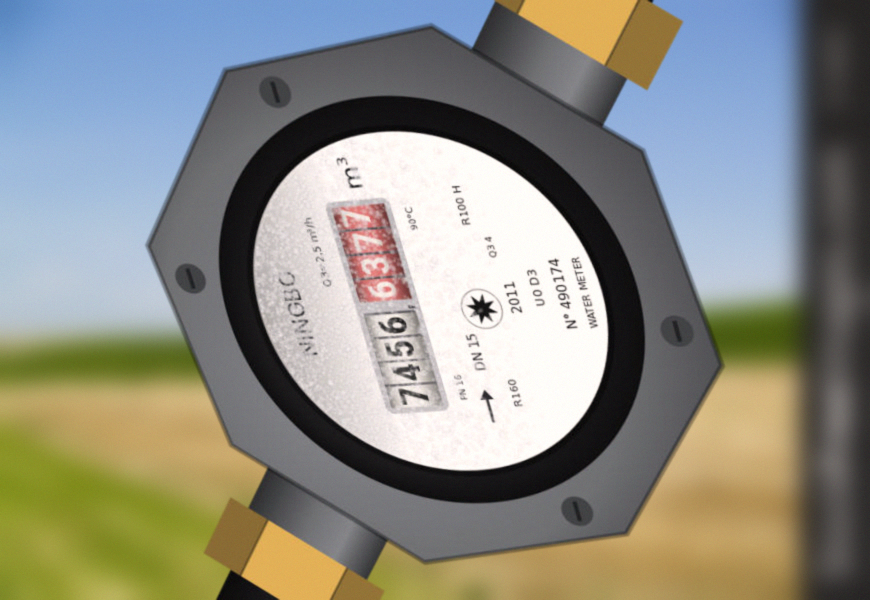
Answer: value=7456.6377 unit=m³
